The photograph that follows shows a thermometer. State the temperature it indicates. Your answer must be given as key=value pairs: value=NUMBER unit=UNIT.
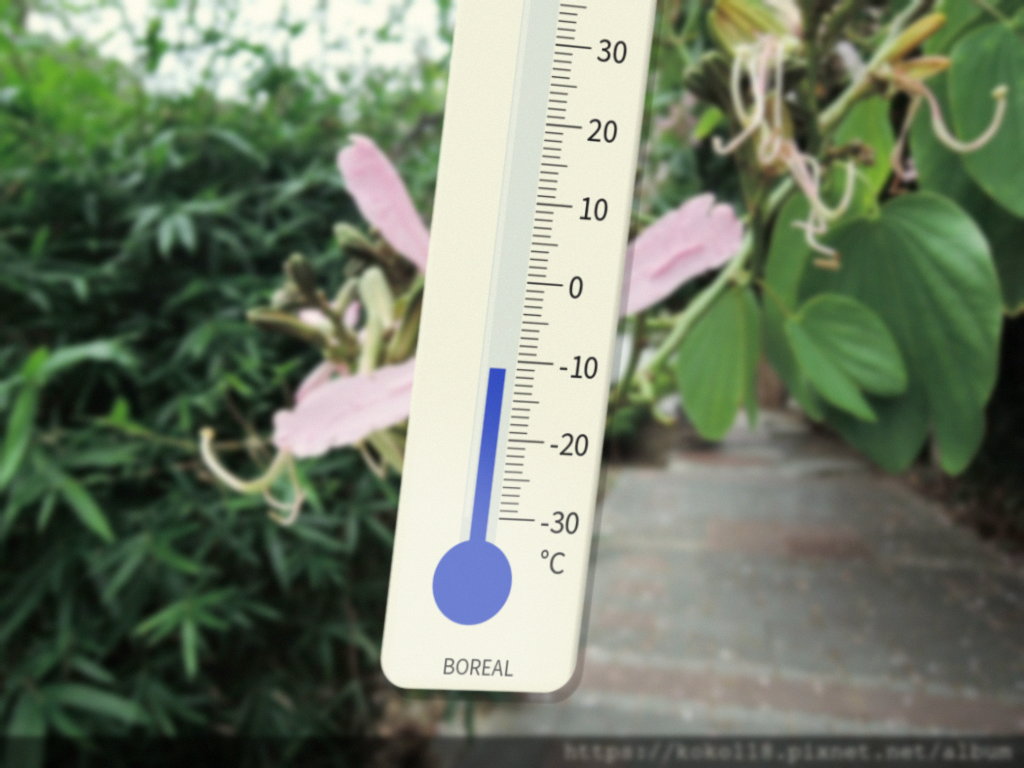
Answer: value=-11 unit=°C
